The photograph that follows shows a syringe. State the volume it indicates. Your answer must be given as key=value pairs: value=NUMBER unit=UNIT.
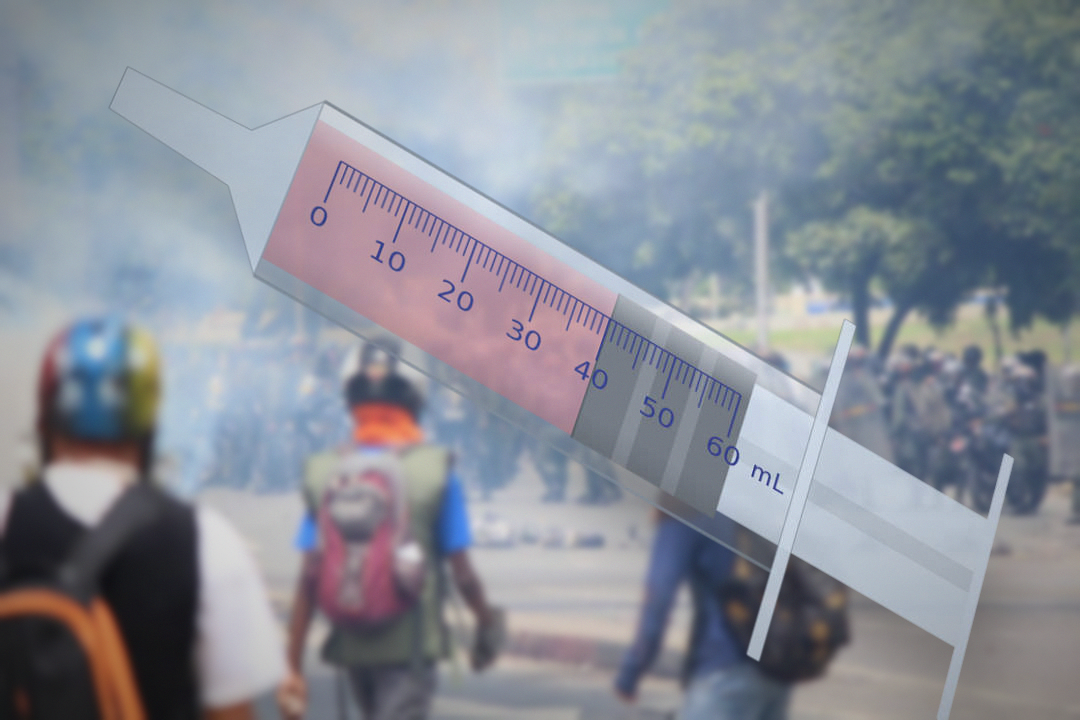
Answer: value=40 unit=mL
